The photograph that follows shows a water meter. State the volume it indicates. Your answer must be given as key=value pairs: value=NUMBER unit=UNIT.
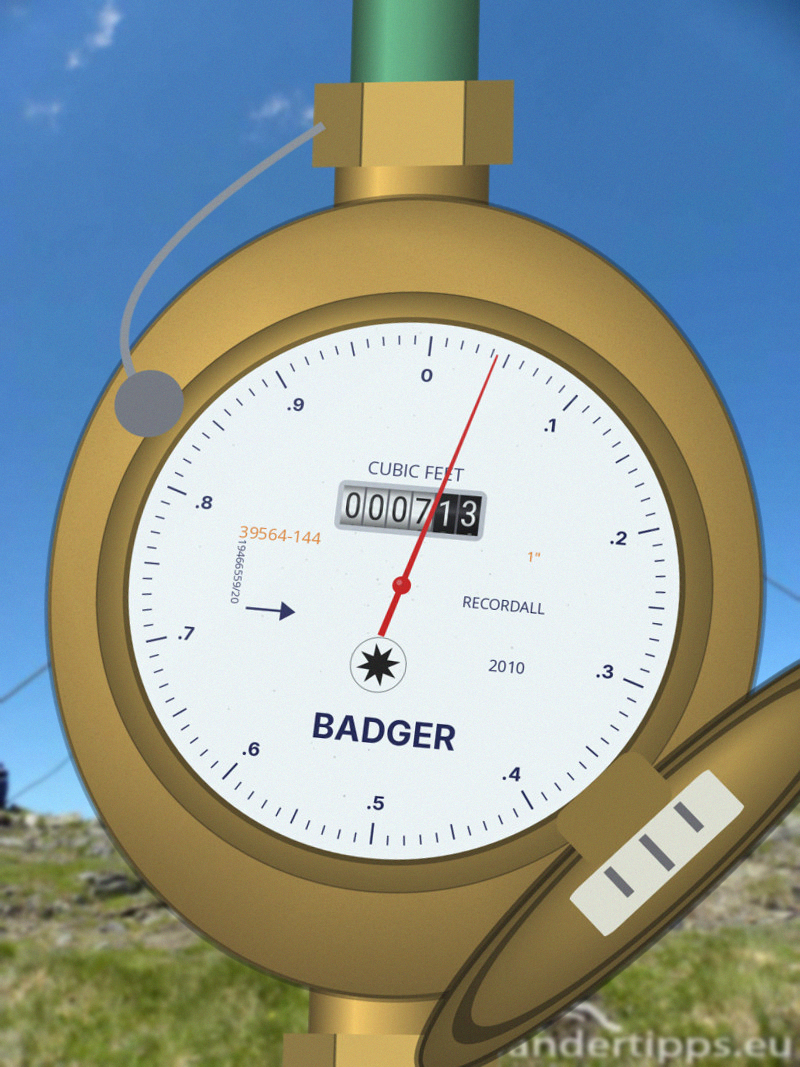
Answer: value=713.04 unit=ft³
